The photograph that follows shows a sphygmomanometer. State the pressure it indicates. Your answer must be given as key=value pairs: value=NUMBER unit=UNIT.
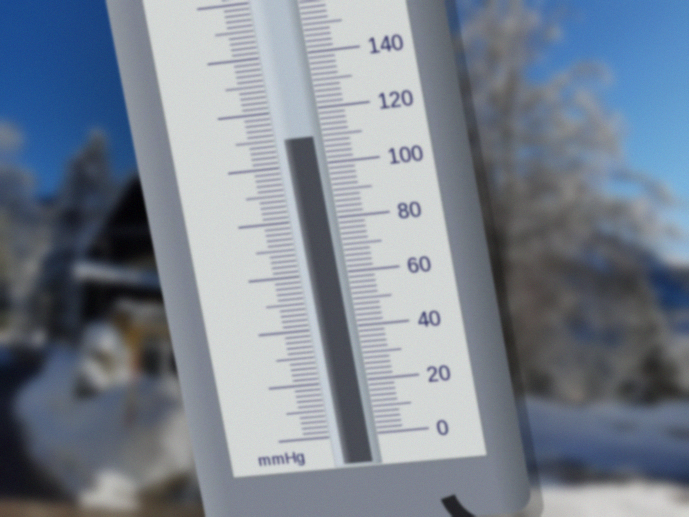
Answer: value=110 unit=mmHg
